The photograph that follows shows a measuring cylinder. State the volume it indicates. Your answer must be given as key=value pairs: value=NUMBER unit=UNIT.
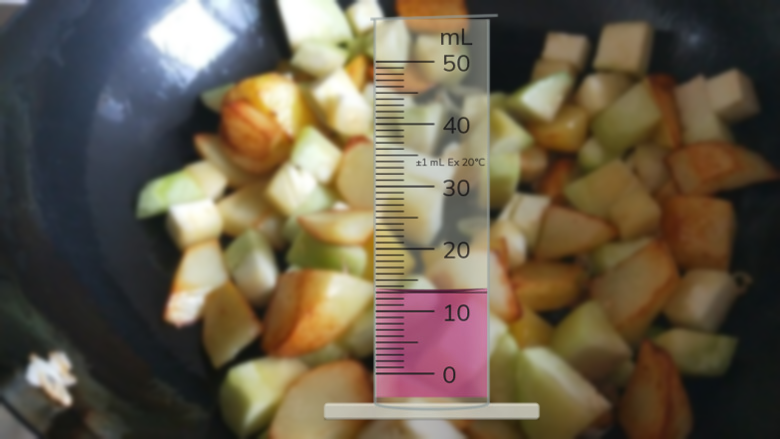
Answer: value=13 unit=mL
